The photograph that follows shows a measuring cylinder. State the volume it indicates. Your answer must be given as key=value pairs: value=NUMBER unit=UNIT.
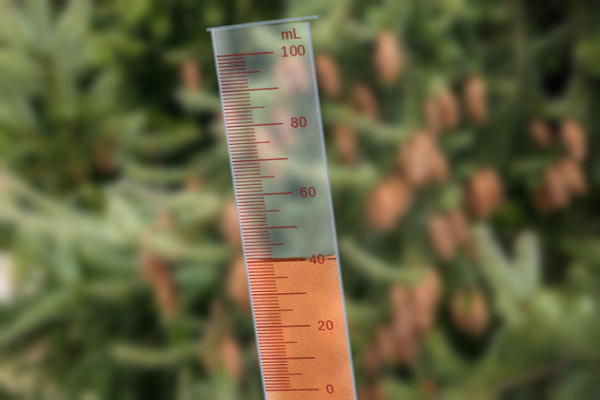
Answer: value=40 unit=mL
